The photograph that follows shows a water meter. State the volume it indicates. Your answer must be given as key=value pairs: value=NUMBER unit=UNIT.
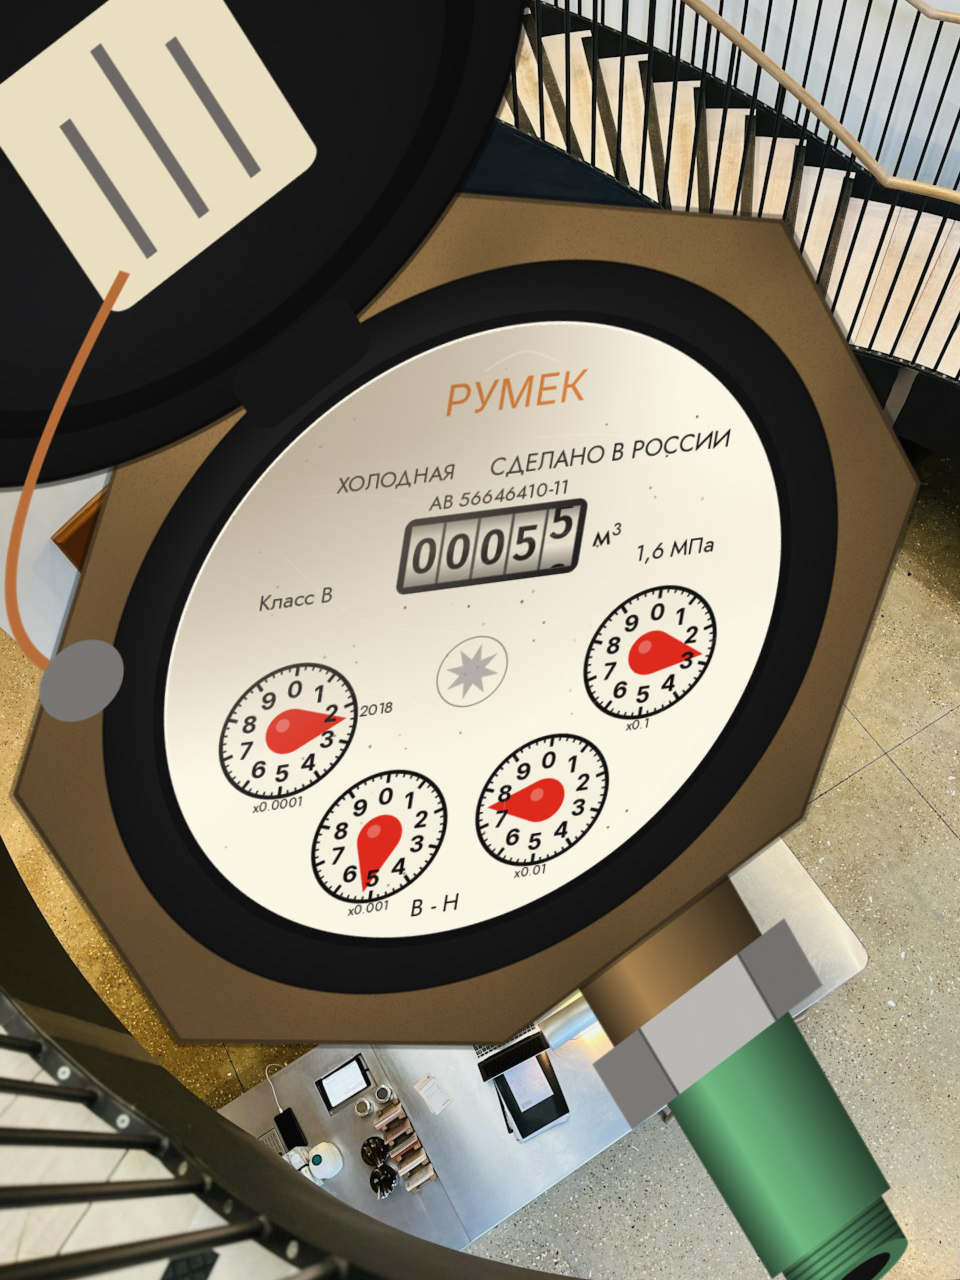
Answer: value=55.2752 unit=m³
